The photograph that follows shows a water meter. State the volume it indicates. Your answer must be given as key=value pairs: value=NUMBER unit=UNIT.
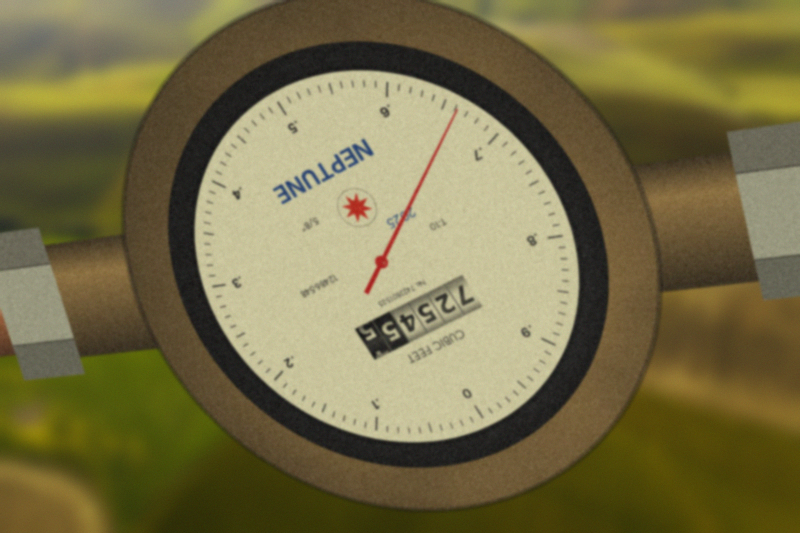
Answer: value=725454.66 unit=ft³
